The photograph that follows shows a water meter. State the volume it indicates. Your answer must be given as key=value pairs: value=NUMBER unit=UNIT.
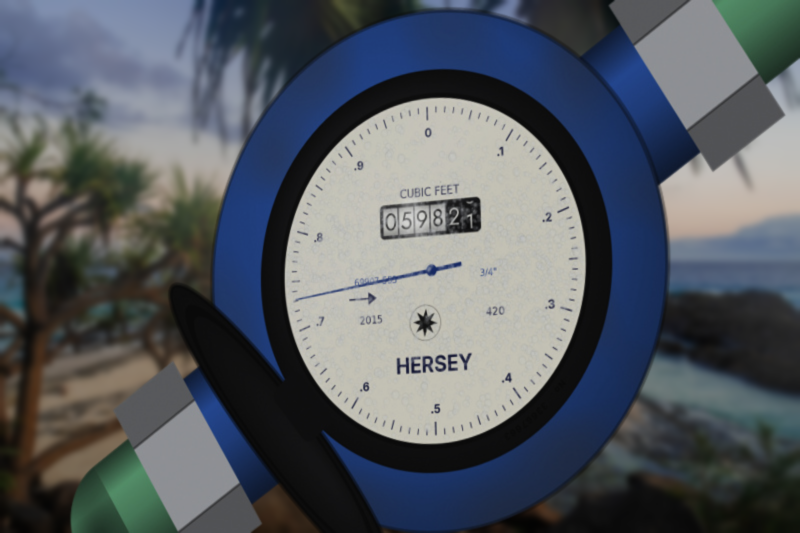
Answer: value=59820.73 unit=ft³
